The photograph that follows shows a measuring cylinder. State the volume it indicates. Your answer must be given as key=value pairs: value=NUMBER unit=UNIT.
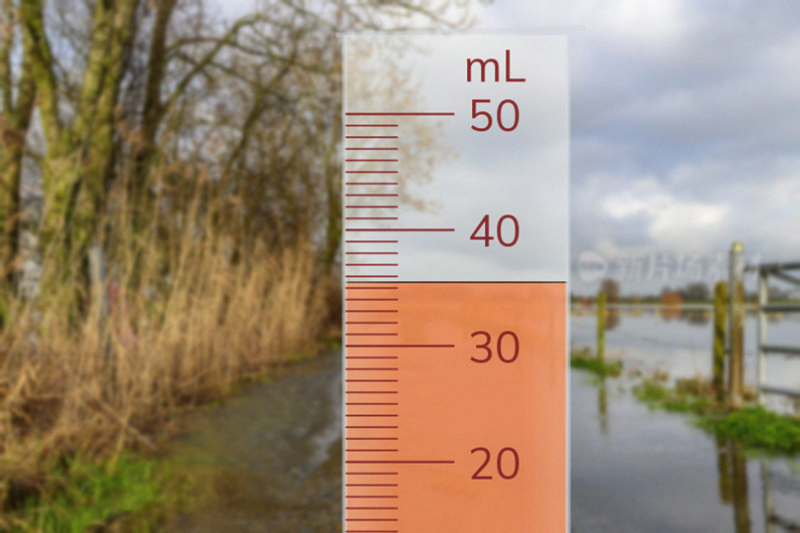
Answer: value=35.5 unit=mL
